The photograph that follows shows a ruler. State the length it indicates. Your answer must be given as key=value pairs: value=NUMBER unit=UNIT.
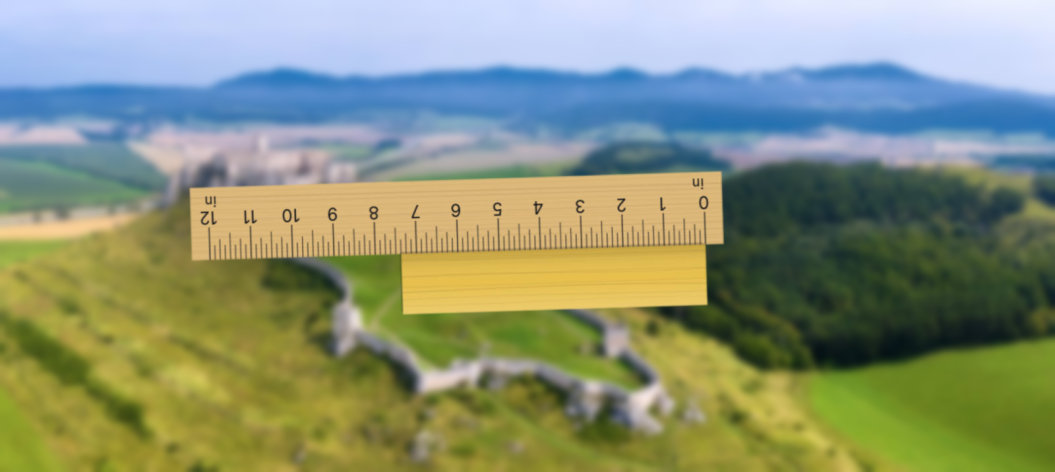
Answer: value=7.375 unit=in
